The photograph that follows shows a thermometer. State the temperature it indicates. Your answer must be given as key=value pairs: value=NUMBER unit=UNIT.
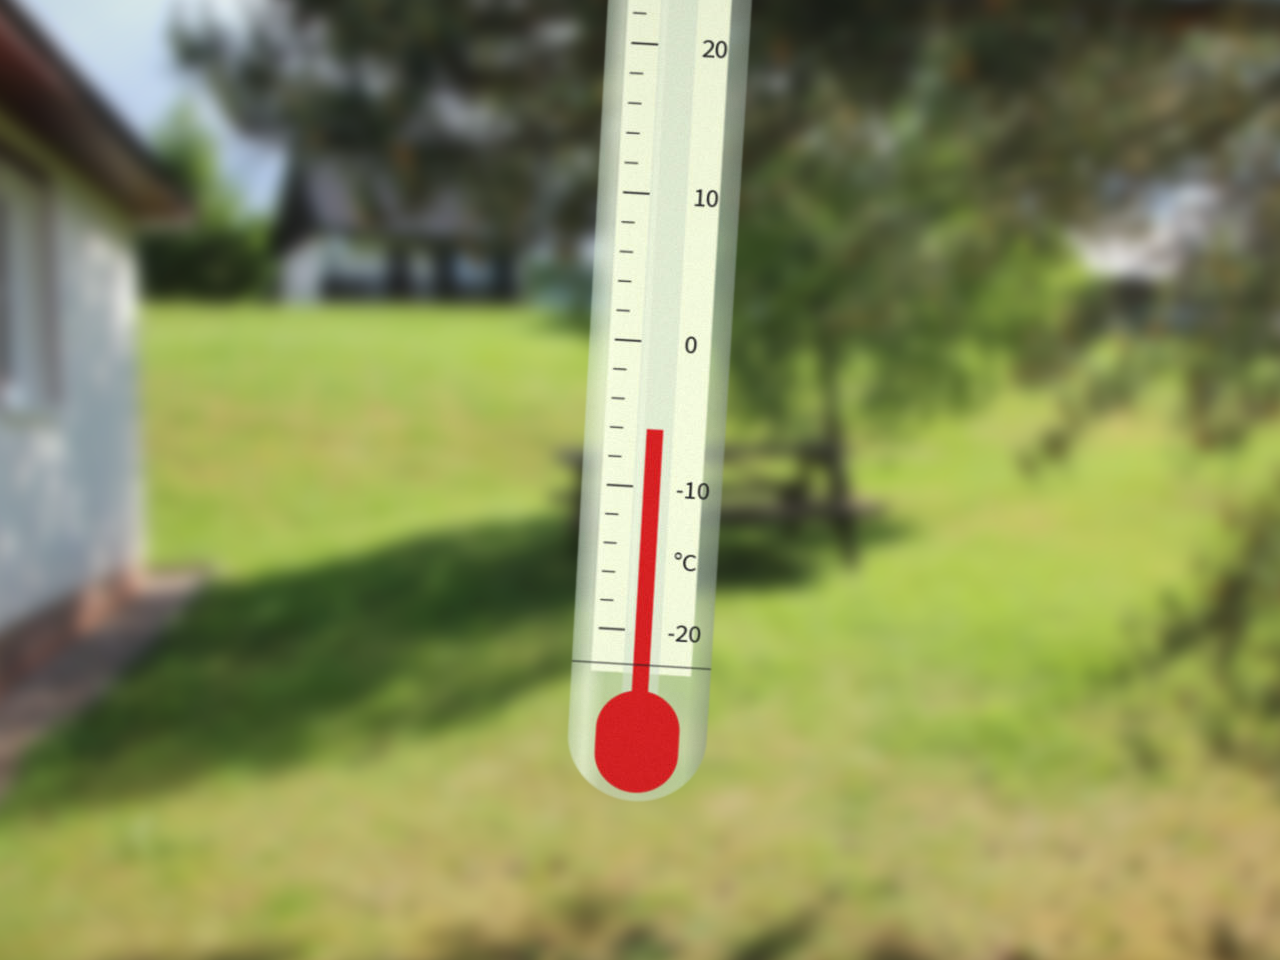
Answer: value=-6 unit=°C
